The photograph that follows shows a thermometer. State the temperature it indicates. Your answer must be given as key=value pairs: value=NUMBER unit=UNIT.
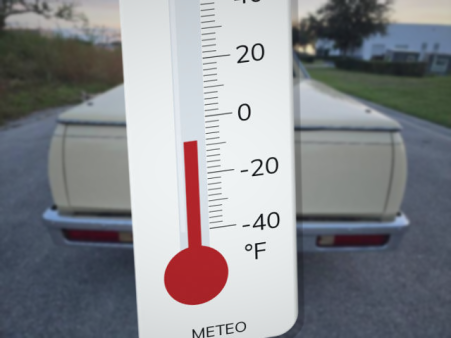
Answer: value=-8 unit=°F
